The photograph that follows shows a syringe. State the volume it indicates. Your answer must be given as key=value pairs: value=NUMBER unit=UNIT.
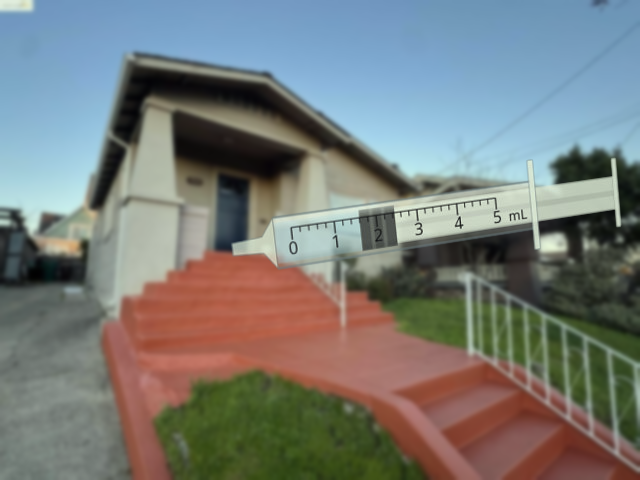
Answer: value=1.6 unit=mL
